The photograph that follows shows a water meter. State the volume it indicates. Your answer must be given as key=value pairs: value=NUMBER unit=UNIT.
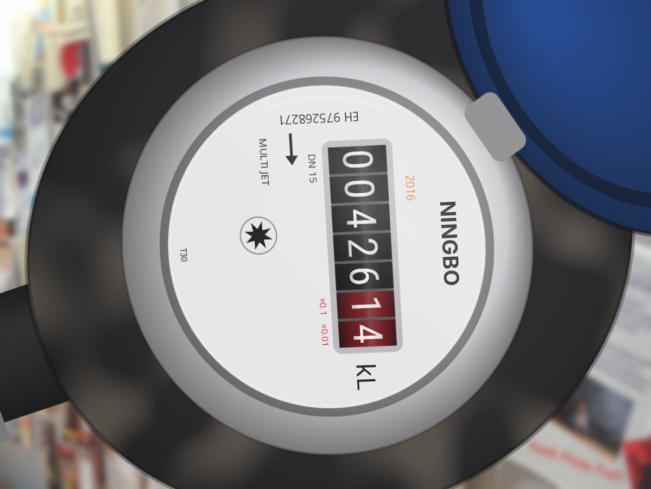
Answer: value=426.14 unit=kL
